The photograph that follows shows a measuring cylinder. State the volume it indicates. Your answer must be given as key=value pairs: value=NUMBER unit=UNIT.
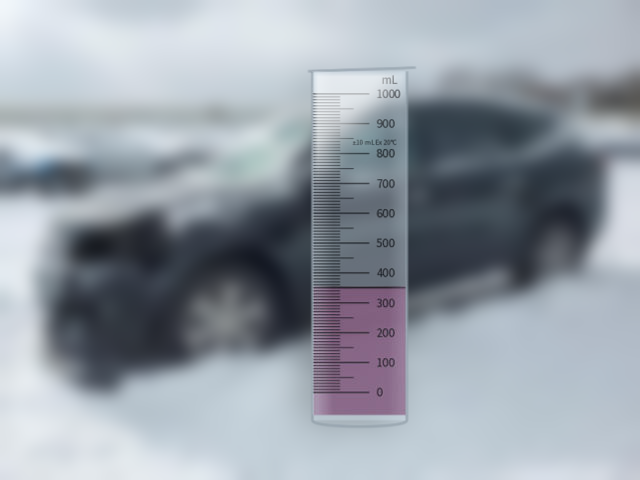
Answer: value=350 unit=mL
